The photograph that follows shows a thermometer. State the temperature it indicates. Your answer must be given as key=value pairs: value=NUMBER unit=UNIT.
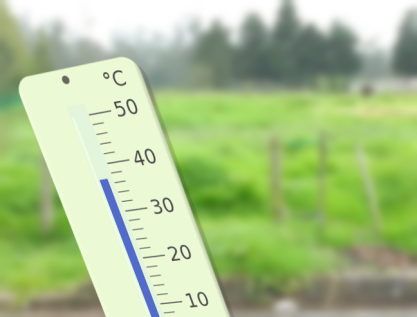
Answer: value=37 unit=°C
